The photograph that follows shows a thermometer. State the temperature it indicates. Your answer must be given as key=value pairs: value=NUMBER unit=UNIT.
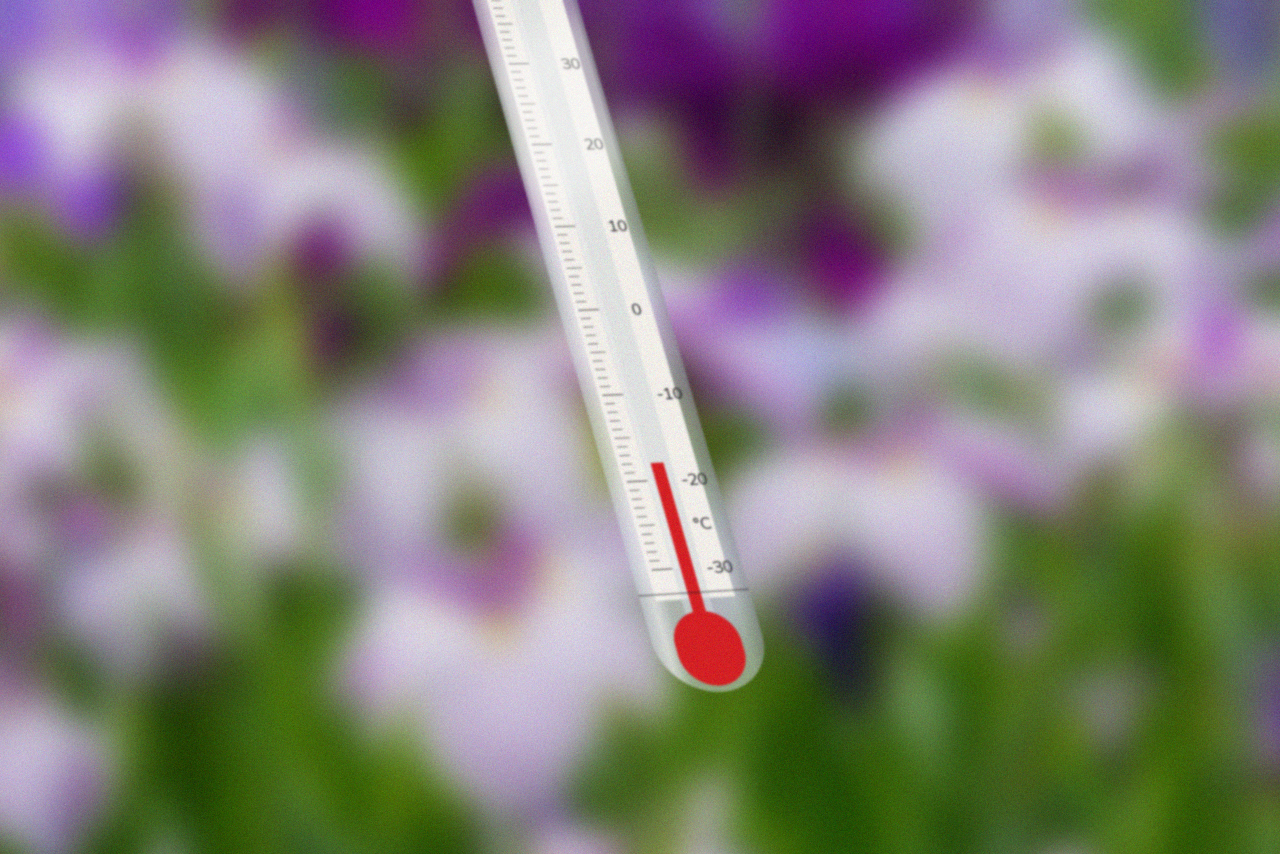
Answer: value=-18 unit=°C
